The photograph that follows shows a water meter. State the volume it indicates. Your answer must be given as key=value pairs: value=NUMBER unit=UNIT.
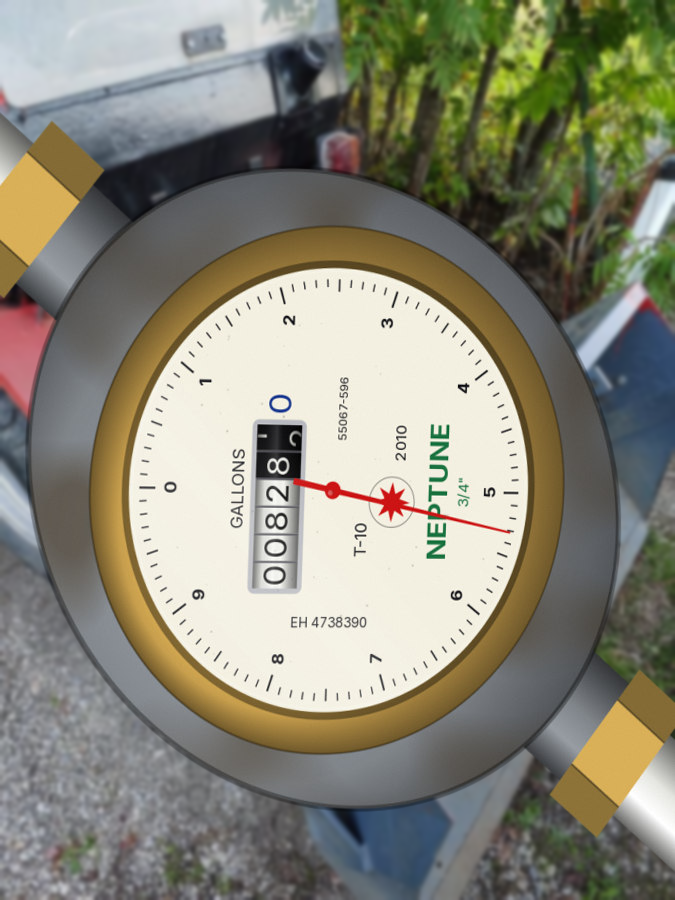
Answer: value=82815.3 unit=gal
